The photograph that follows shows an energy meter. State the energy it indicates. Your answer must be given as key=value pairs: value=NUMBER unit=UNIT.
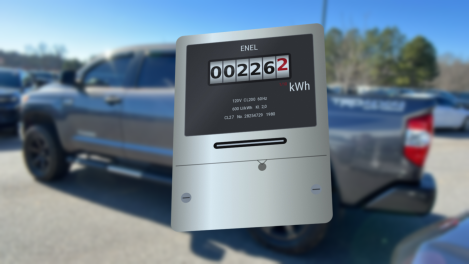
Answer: value=226.2 unit=kWh
